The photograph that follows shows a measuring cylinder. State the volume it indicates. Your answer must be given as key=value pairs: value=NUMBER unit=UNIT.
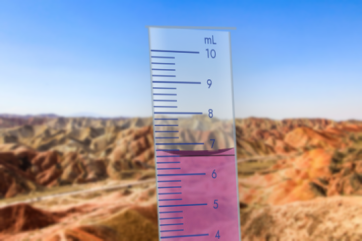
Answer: value=6.6 unit=mL
